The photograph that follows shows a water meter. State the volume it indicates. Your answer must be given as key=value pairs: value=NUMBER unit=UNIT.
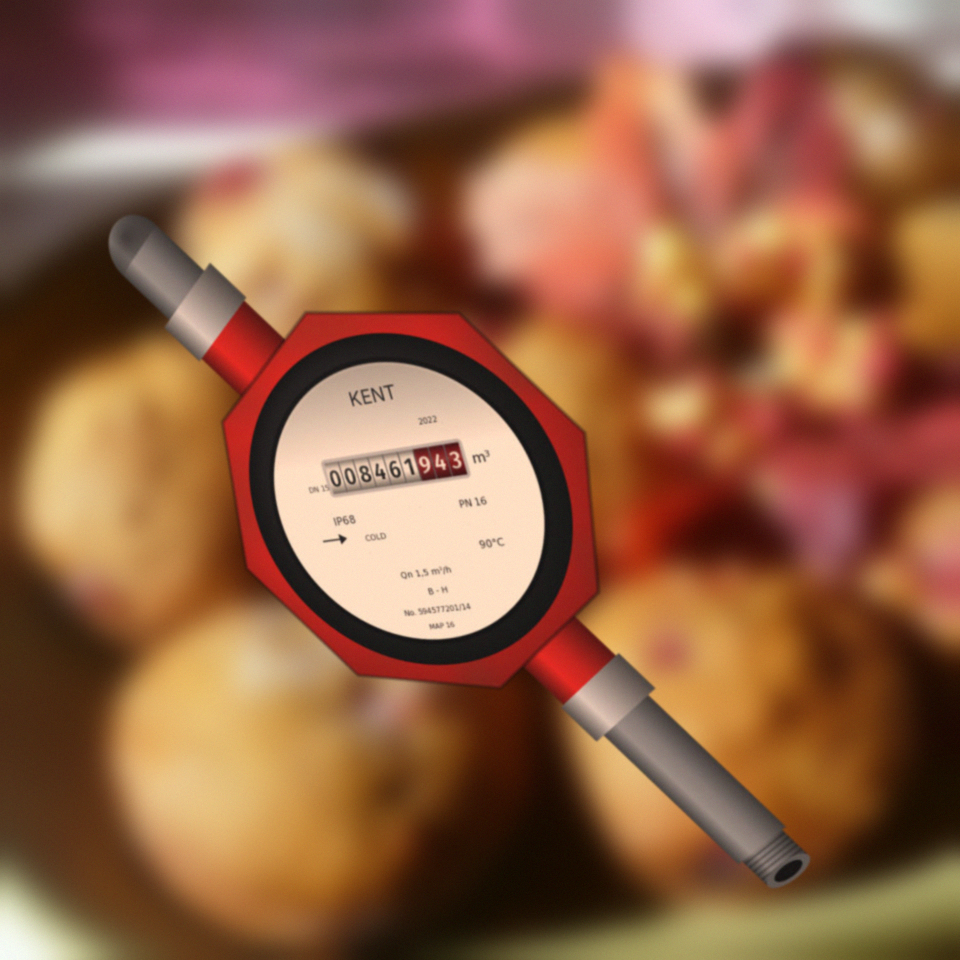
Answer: value=8461.943 unit=m³
